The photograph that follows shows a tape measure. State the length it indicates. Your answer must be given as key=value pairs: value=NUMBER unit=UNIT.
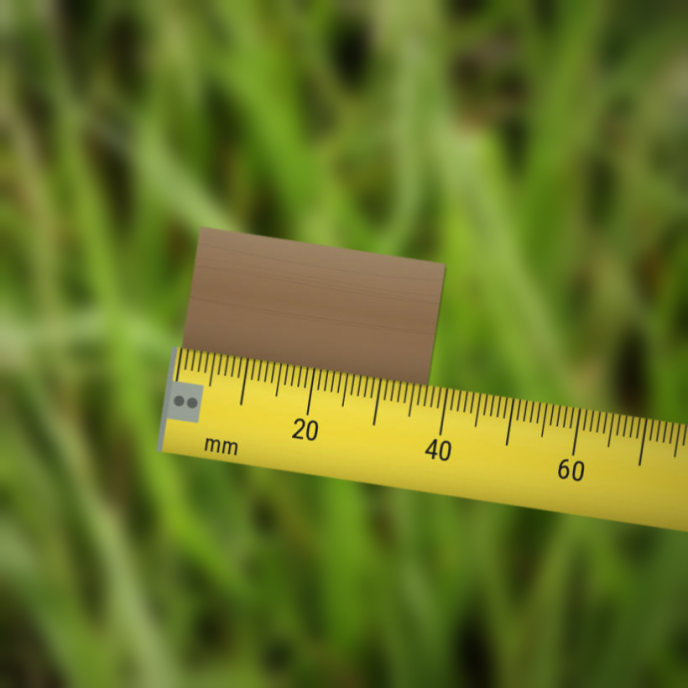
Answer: value=37 unit=mm
